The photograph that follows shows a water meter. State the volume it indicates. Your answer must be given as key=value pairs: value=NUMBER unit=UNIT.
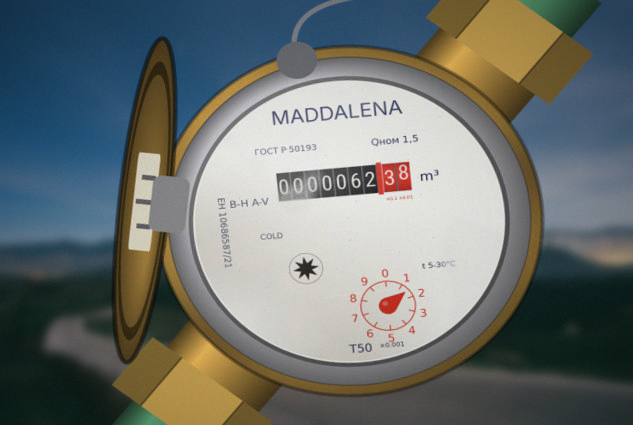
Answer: value=62.381 unit=m³
